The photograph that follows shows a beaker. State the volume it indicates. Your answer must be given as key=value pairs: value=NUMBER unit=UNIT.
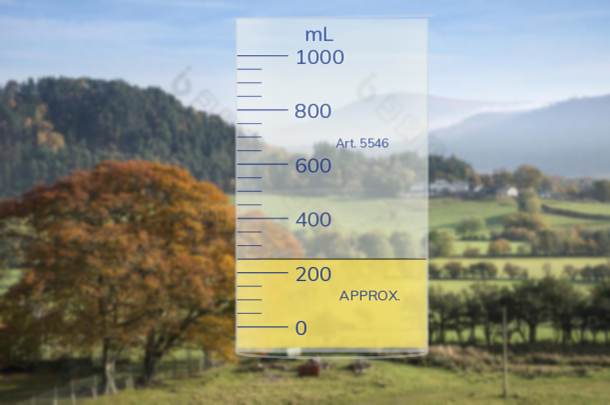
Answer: value=250 unit=mL
